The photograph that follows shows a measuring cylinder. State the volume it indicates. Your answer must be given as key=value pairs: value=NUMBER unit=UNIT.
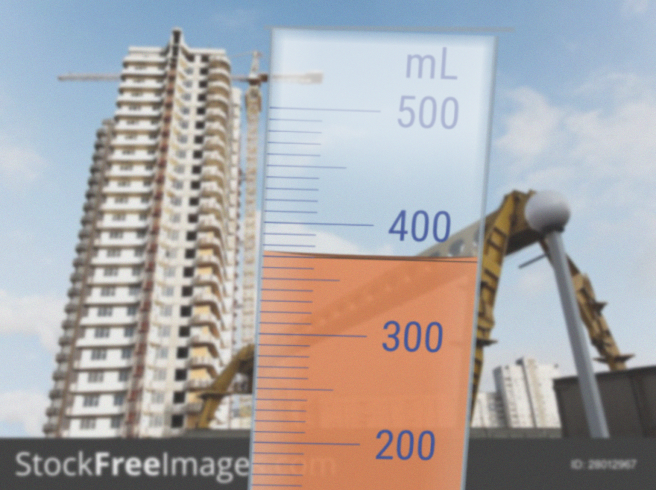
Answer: value=370 unit=mL
